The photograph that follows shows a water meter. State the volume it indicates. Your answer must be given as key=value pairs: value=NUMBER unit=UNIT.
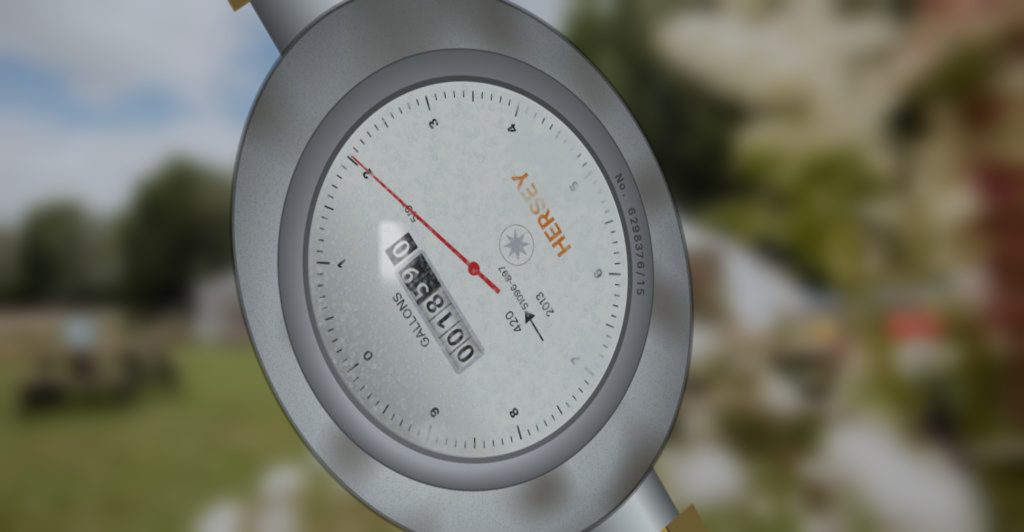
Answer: value=18592.0 unit=gal
